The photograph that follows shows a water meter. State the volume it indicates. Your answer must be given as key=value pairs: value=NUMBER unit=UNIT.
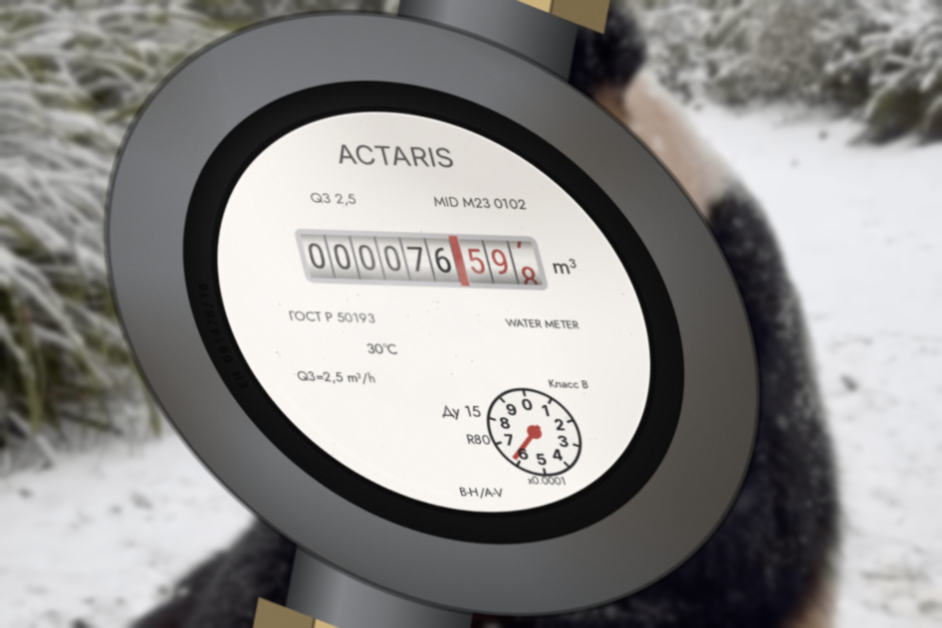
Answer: value=76.5976 unit=m³
